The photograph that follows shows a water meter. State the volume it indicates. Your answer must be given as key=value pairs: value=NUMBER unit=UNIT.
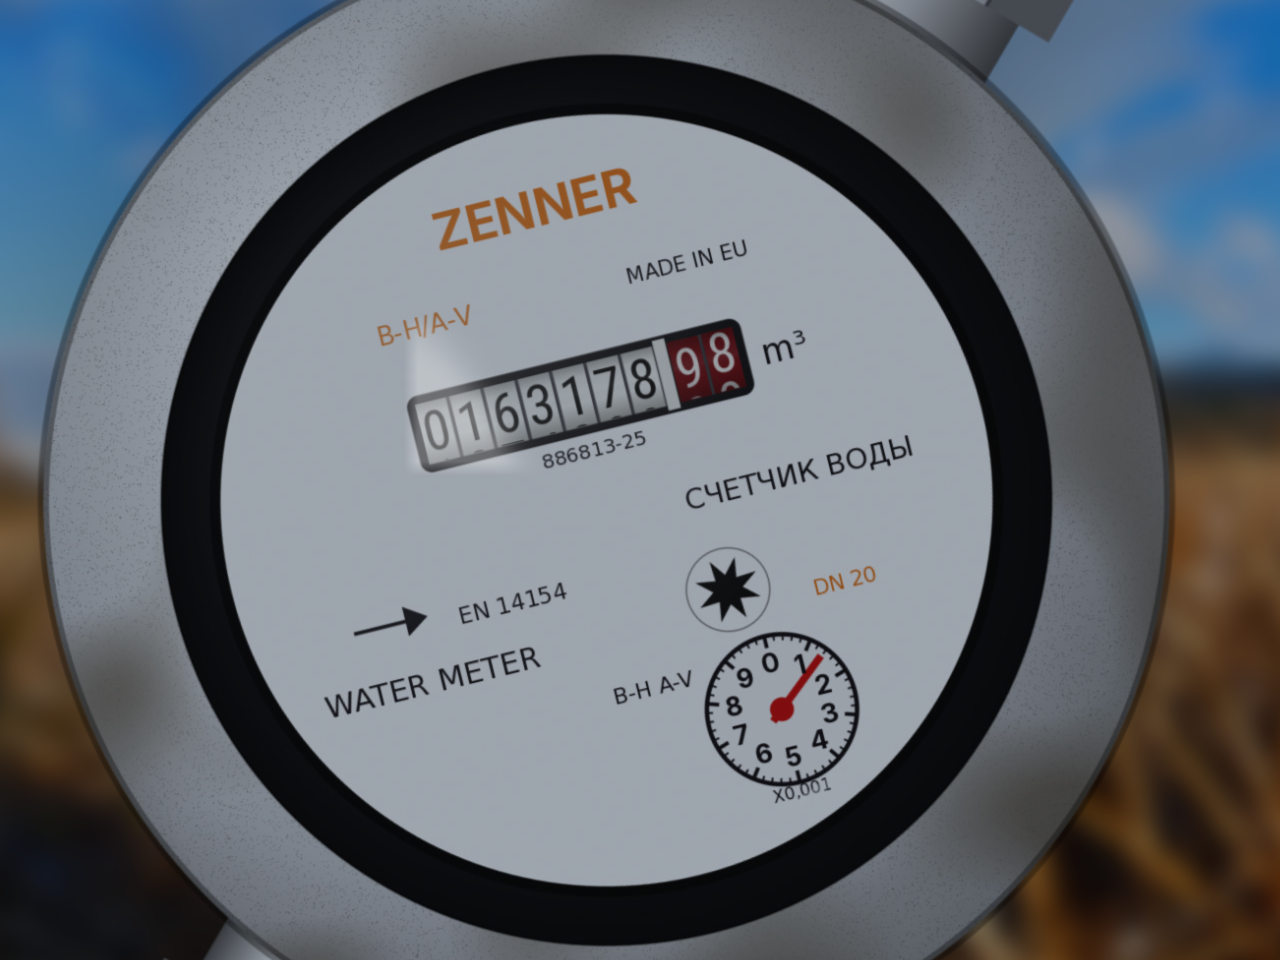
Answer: value=163178.981 unit=m³
